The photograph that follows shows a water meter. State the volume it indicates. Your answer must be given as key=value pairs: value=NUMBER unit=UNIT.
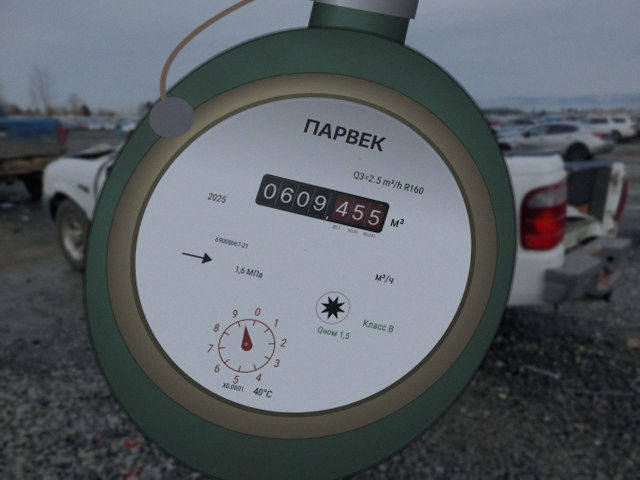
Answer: value=609.4549 unit=m³
